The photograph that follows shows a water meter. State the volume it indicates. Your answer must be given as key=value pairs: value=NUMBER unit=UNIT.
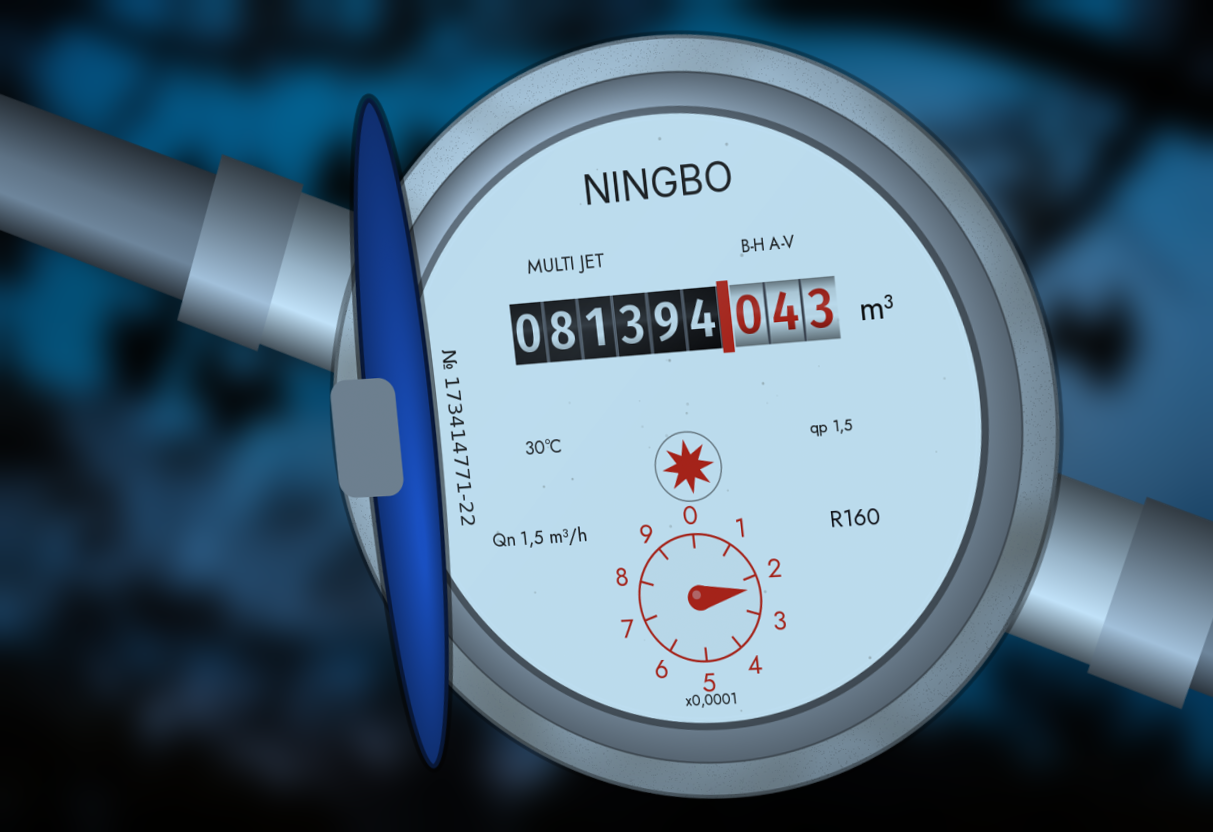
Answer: value=81394.0432 unit=m³
